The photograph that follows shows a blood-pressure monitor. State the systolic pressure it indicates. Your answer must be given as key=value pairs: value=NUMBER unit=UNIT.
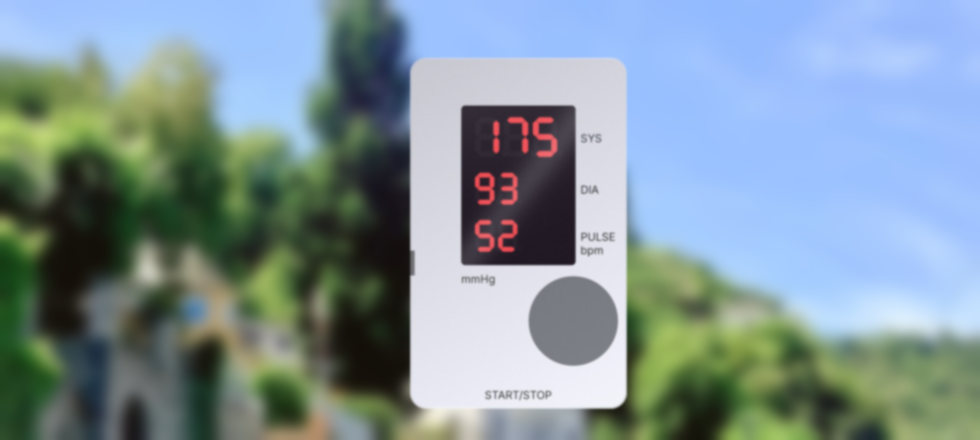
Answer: value=175 unit=mmHg
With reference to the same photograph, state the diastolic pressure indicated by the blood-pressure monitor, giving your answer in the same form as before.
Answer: value=93 unit=mmHg
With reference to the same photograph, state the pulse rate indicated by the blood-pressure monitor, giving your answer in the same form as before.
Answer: value=52 unit=bpm
